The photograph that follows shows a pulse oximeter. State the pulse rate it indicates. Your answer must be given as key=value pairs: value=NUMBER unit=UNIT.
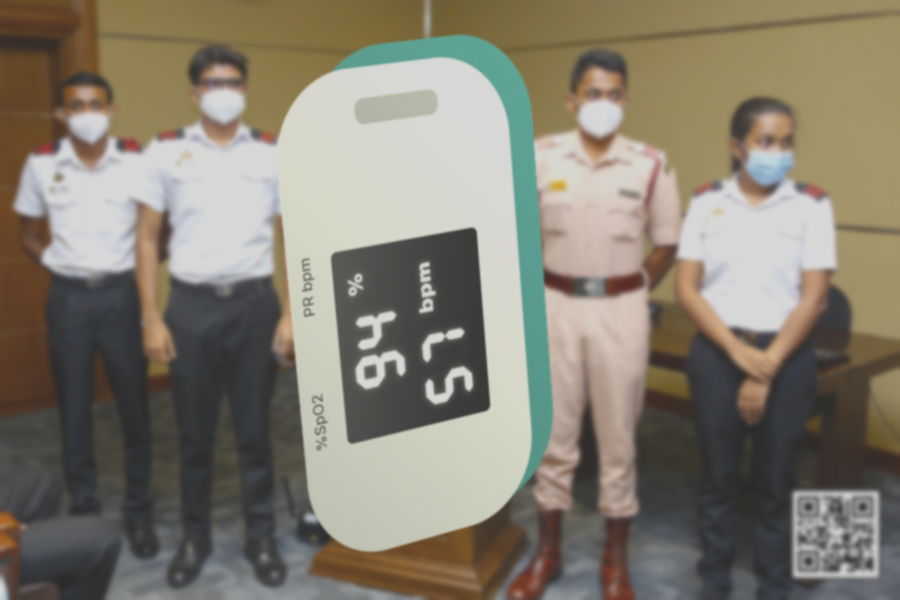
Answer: value=57 unit=bpm
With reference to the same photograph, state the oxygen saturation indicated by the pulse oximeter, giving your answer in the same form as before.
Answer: value=94 unit=%
